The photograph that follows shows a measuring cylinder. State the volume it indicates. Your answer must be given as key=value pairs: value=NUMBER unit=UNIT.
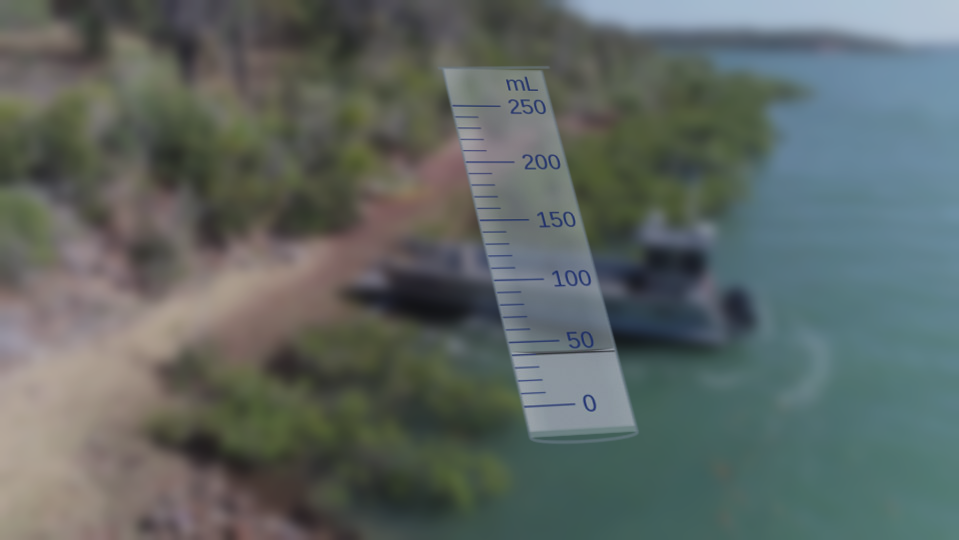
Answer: value=40 unit=mL
